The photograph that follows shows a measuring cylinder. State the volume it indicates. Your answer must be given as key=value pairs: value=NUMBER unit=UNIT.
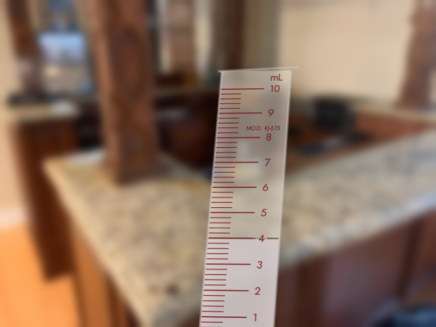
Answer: value=4 unit=mL
